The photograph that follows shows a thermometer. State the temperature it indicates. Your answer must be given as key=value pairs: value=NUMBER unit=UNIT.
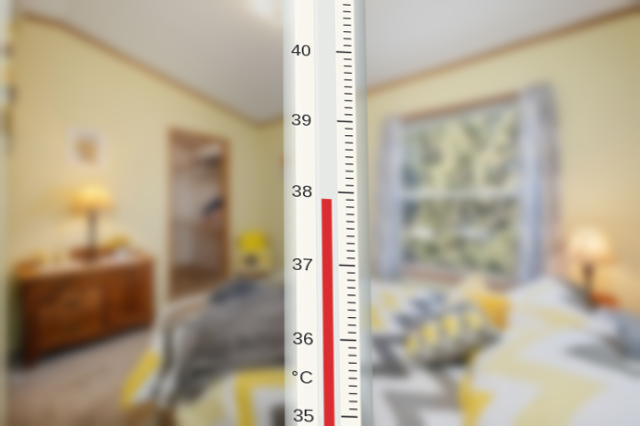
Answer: value=37.9 unit=°C
